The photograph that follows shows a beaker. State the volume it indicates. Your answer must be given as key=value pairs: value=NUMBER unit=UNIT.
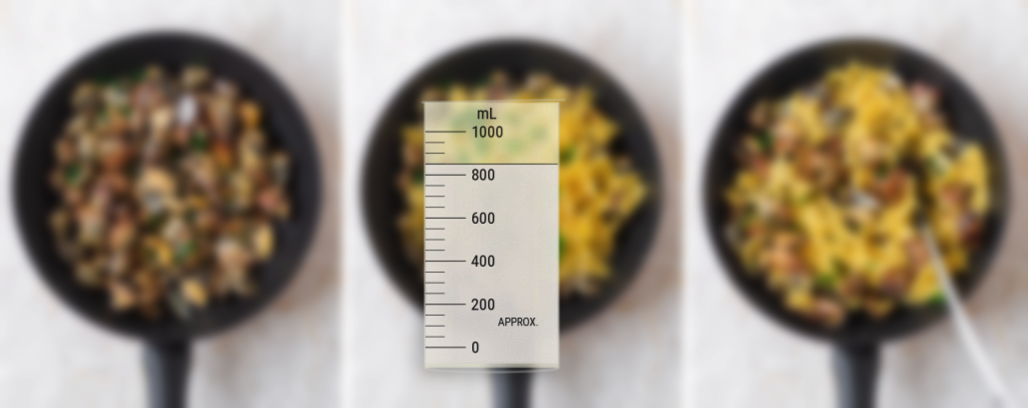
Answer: value=850 unit=mL
